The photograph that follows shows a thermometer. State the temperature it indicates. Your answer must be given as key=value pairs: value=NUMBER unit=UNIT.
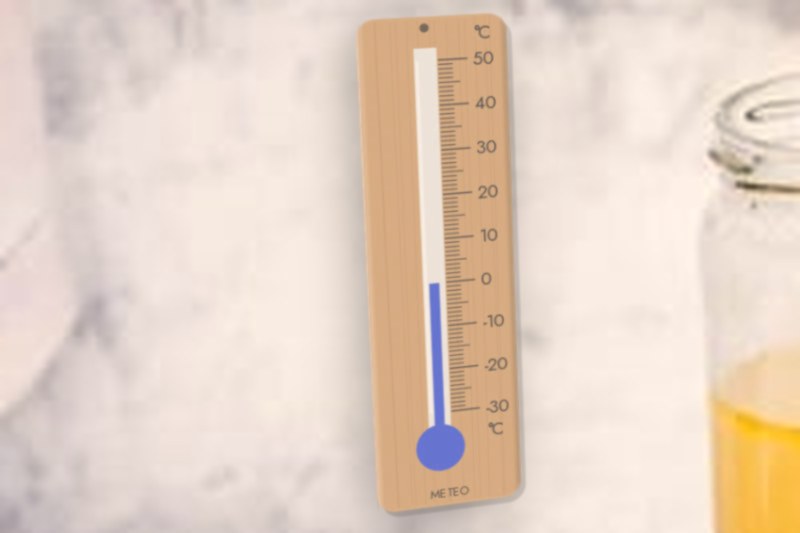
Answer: value=0 unit=°C
